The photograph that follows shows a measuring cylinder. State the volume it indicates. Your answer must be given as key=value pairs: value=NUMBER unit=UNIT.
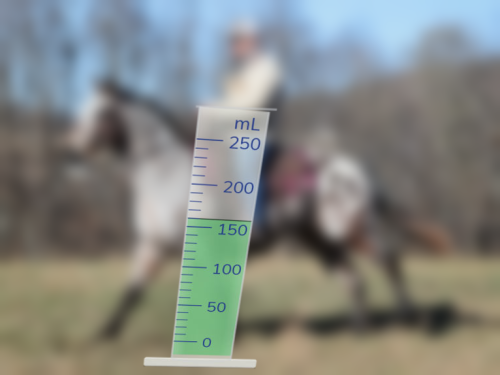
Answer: value=160 unit=mL
